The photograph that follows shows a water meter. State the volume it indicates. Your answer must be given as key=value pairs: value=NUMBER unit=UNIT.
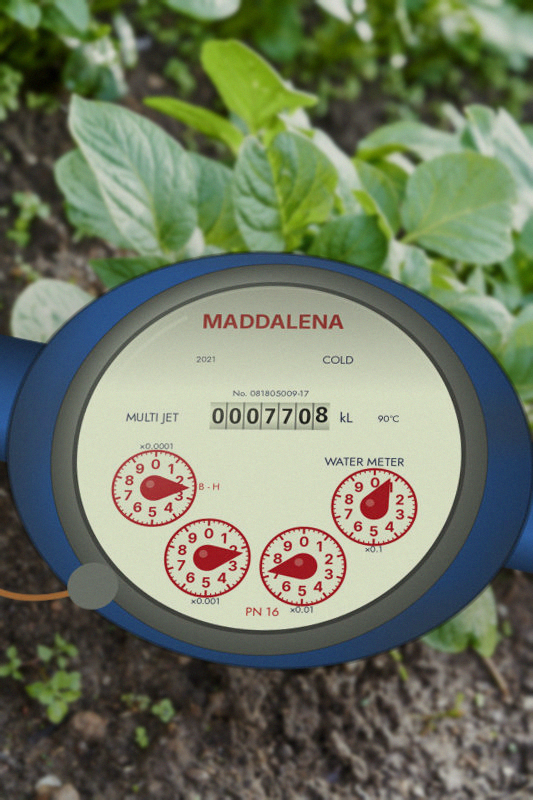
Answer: value=7708.0722 unit=kL
